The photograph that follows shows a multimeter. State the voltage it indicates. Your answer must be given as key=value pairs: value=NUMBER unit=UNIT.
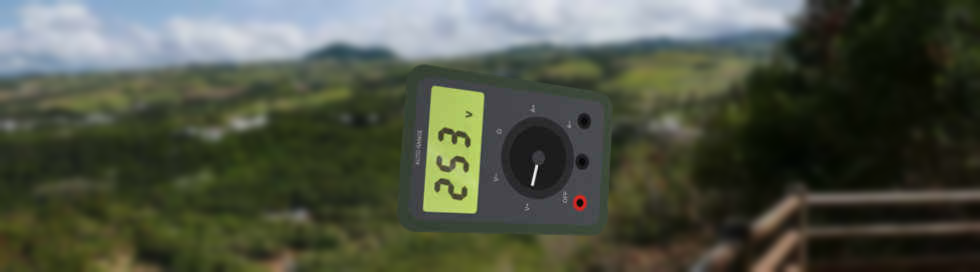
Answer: value=253 unit=V
